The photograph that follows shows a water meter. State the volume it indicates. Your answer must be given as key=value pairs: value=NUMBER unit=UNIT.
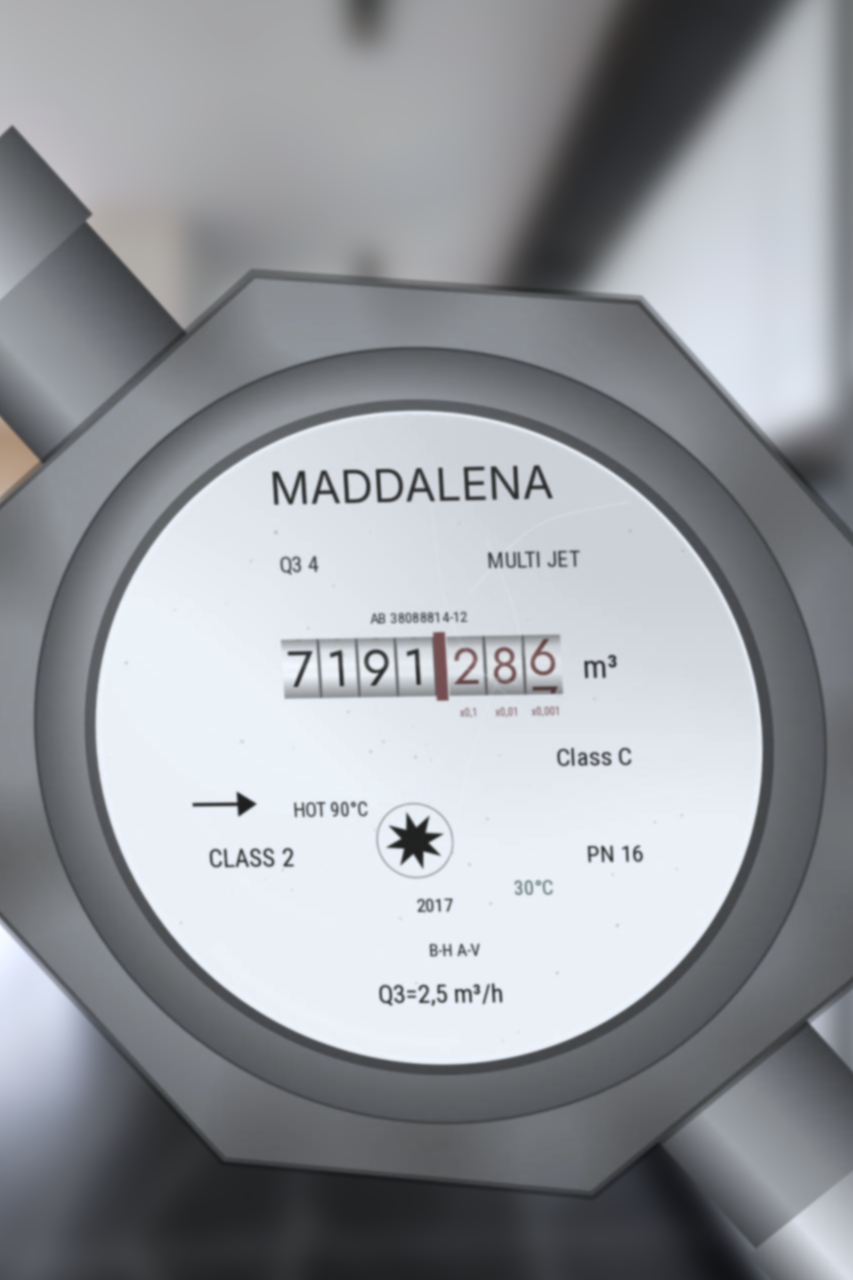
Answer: value=7191.286 unit=m³
